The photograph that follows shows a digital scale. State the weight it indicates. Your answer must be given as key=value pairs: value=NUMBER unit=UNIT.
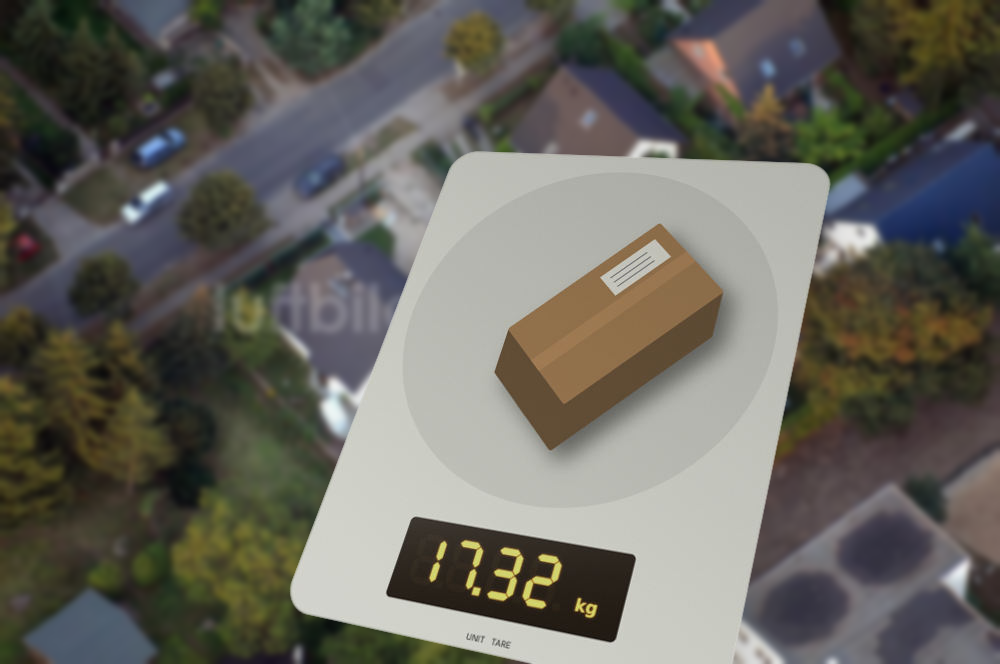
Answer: value=17.32 unit=kg
